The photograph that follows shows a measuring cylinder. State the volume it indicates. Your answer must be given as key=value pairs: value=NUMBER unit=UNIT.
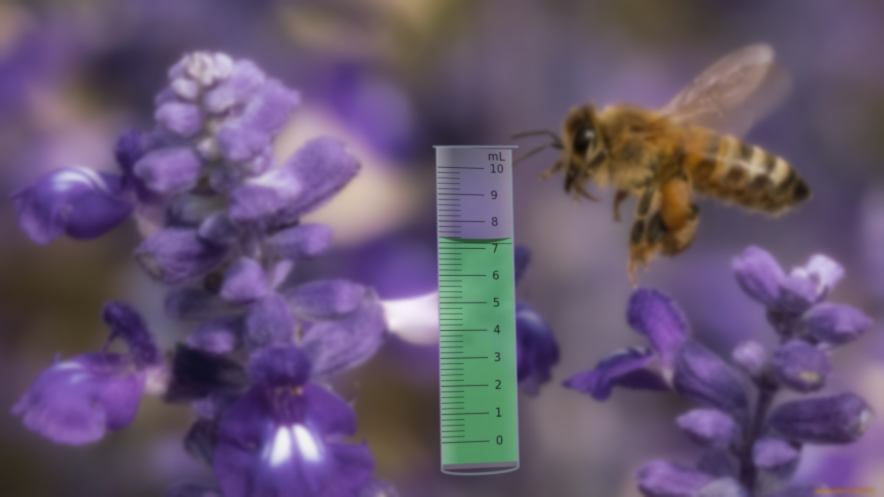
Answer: value=7.2 unit=mL
